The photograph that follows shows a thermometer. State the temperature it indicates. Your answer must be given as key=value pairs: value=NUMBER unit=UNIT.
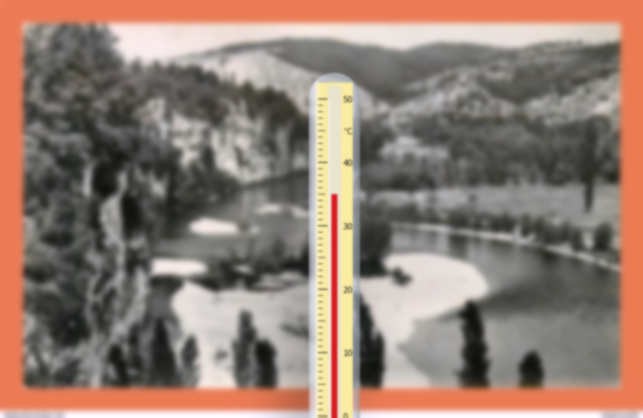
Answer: value=35 unit=°C
